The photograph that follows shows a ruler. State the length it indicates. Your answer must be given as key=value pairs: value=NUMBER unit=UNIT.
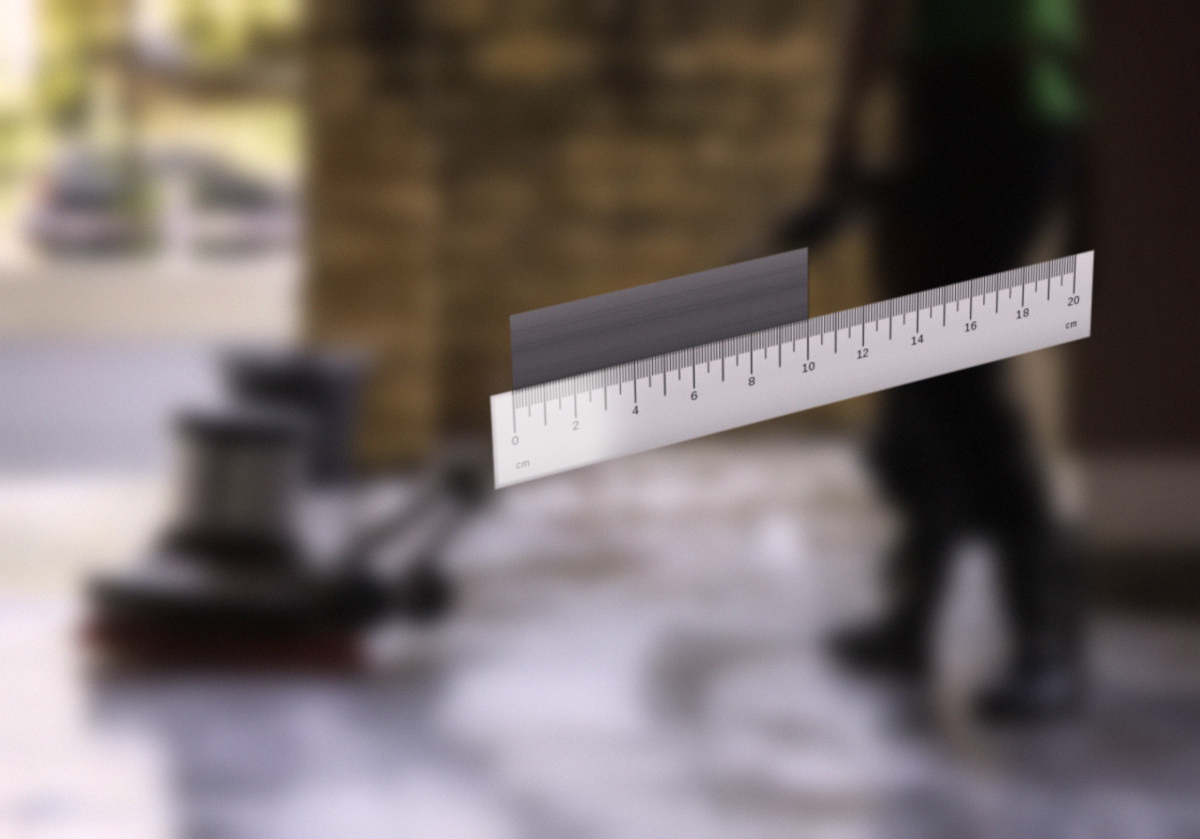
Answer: value=10 unit=cm
